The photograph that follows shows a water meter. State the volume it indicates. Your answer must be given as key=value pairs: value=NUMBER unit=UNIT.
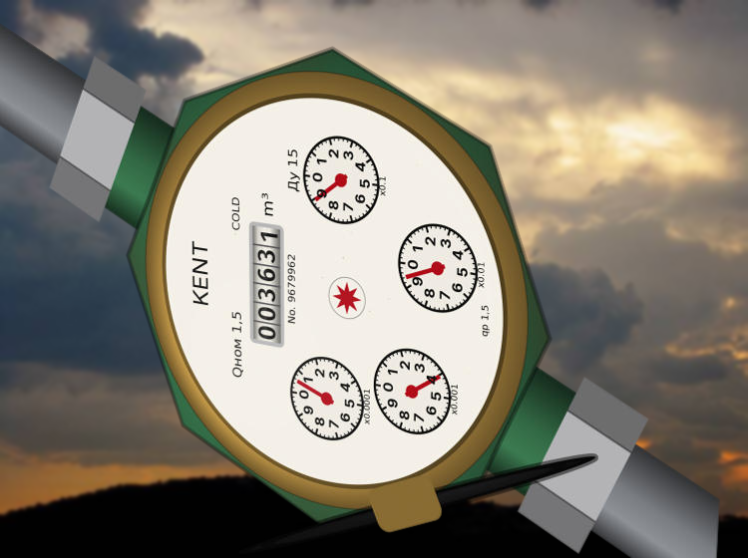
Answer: value=3630.8940 unit=m³
